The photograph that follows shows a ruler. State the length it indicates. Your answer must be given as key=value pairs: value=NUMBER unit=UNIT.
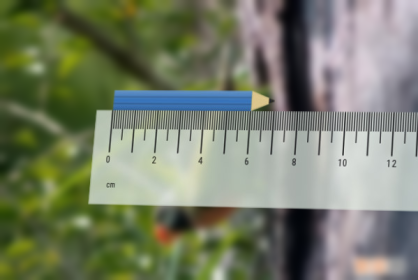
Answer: value=7 unit=cm
